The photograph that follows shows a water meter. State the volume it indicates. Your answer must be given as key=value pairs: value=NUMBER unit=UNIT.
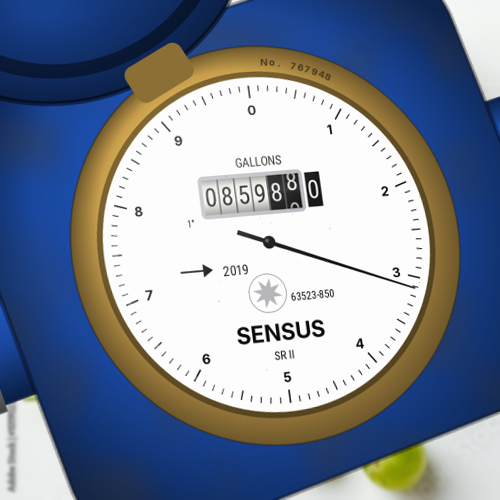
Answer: value=859883.1 unit=gal
